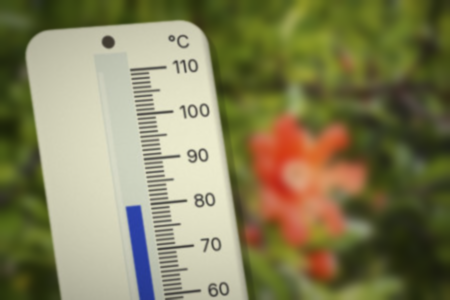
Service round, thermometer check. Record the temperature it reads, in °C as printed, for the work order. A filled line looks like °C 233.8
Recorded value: °C 80
